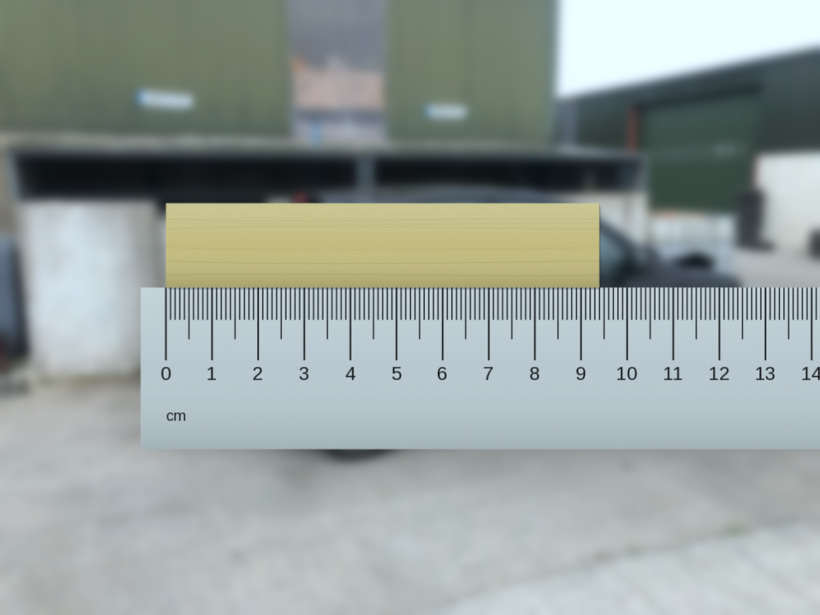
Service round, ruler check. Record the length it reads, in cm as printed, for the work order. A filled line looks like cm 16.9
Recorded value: cm 9.4
